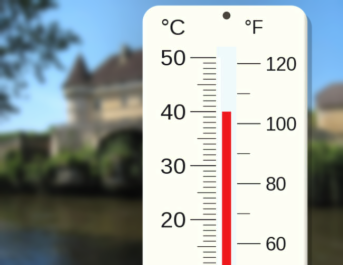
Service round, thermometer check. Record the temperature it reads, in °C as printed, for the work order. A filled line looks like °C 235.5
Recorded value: °C 40
